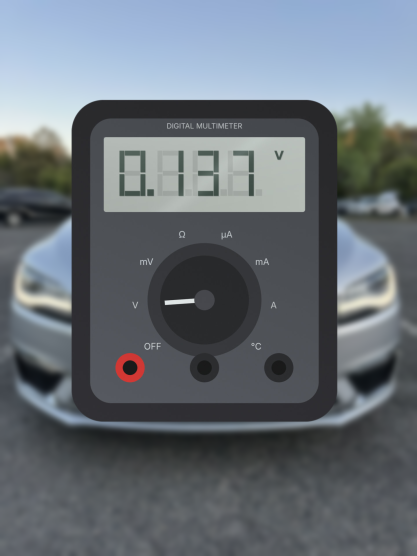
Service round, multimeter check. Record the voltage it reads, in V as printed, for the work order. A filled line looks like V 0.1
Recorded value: V 0.137
